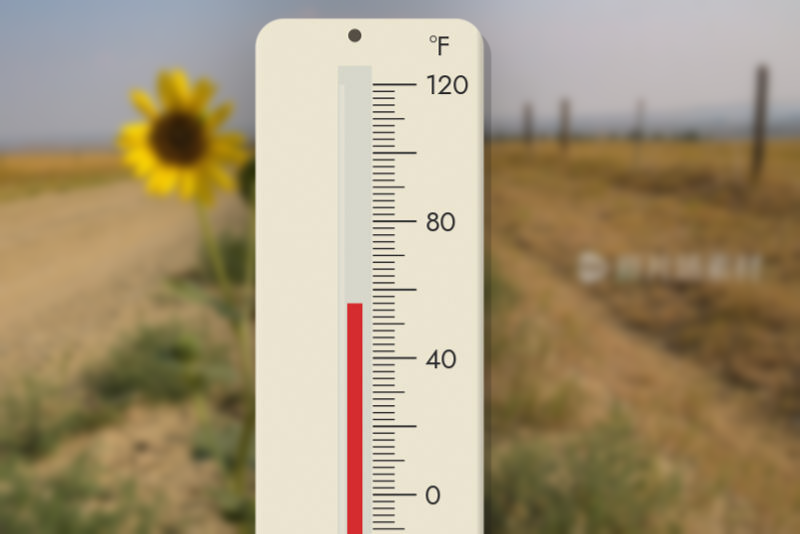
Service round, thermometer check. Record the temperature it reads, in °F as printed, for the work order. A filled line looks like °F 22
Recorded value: °F 56
